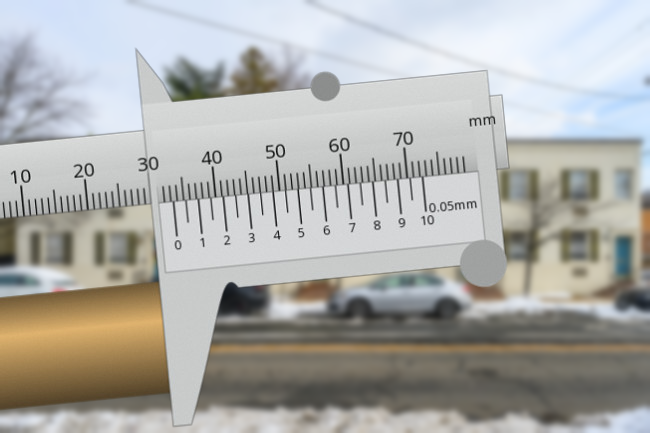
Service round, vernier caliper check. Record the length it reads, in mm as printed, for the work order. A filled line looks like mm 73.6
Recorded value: mm 33.4
